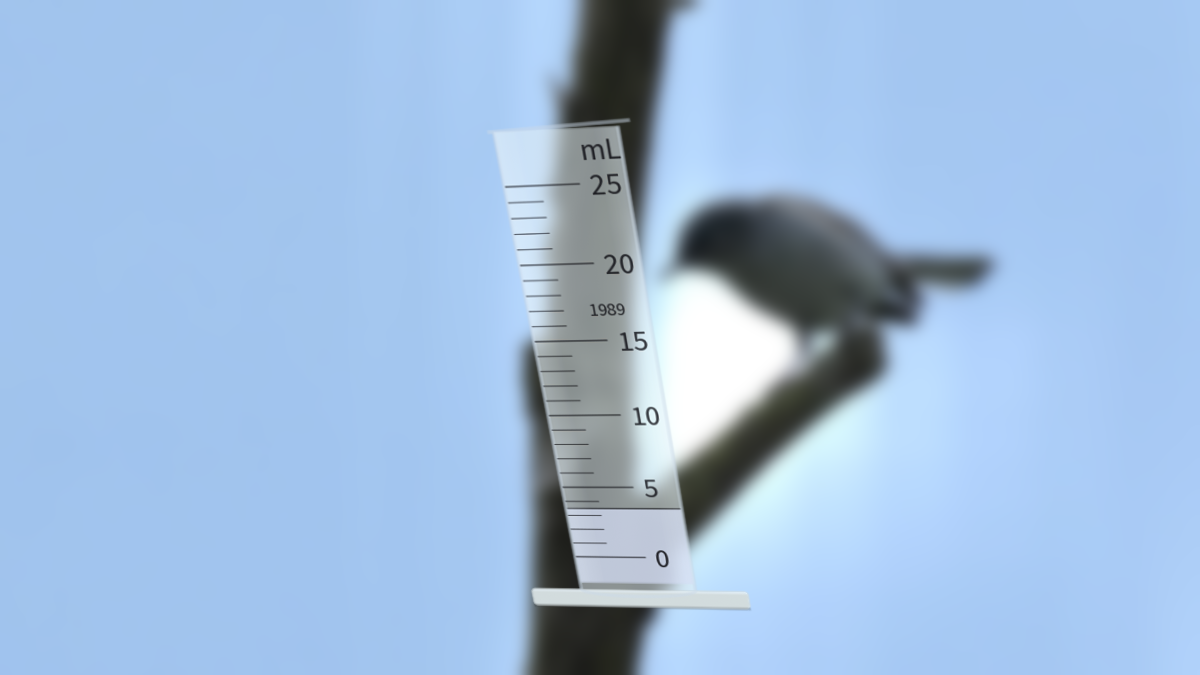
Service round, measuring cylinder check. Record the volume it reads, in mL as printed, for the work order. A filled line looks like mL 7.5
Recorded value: mL 3.5
